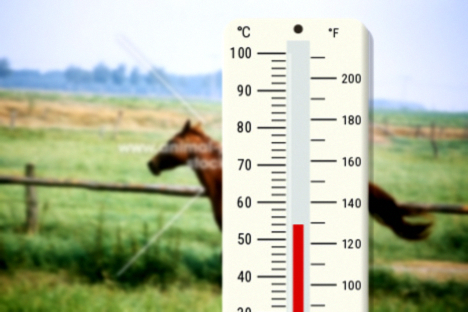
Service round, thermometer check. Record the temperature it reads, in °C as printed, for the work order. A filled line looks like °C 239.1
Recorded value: °C 54
